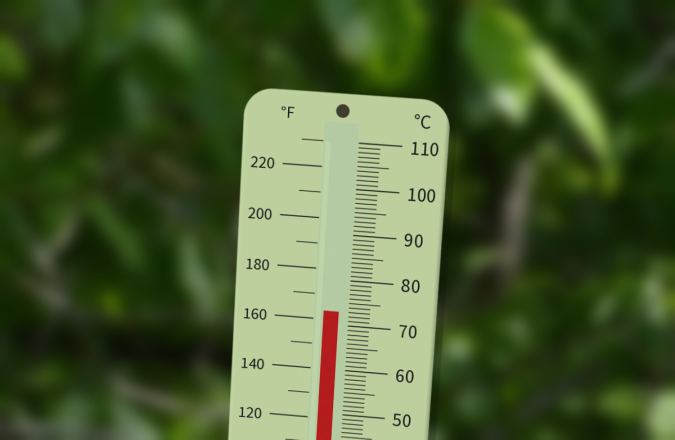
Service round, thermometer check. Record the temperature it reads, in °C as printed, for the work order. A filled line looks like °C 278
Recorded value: °C 73
